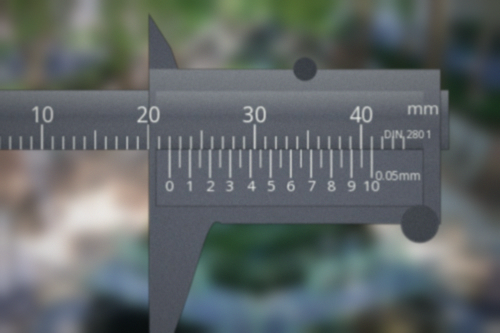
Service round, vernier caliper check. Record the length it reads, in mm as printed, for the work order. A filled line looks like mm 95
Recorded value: mm 22.0
